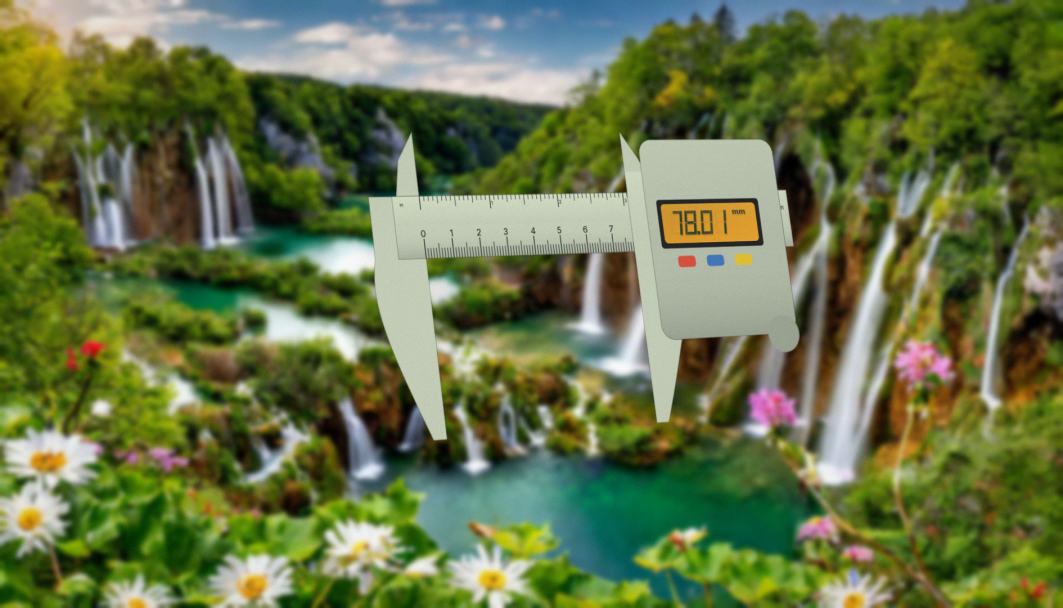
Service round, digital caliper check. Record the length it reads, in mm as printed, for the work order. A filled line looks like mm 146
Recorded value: mm 78.01
